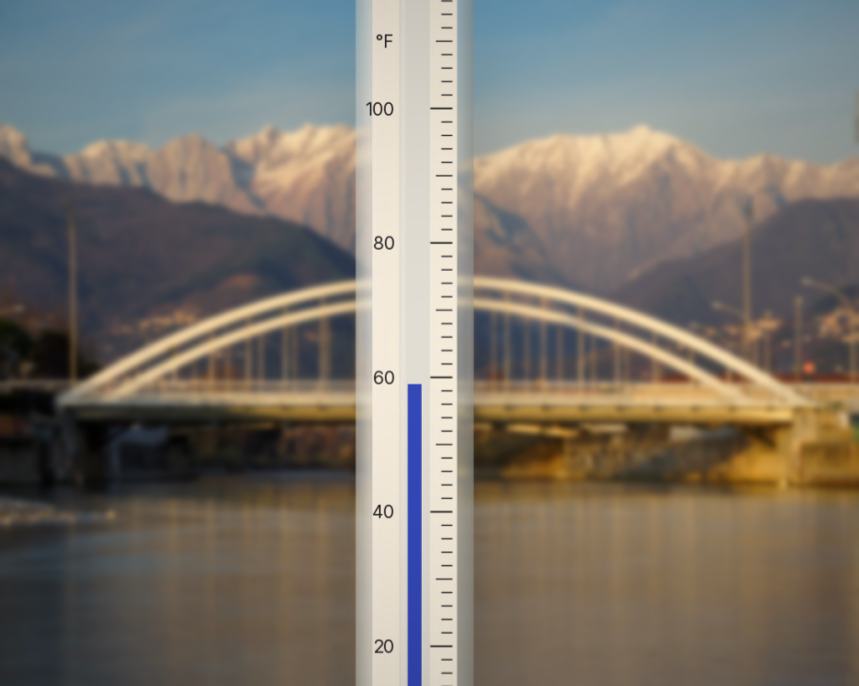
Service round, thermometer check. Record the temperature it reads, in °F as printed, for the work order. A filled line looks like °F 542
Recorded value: °F 59
